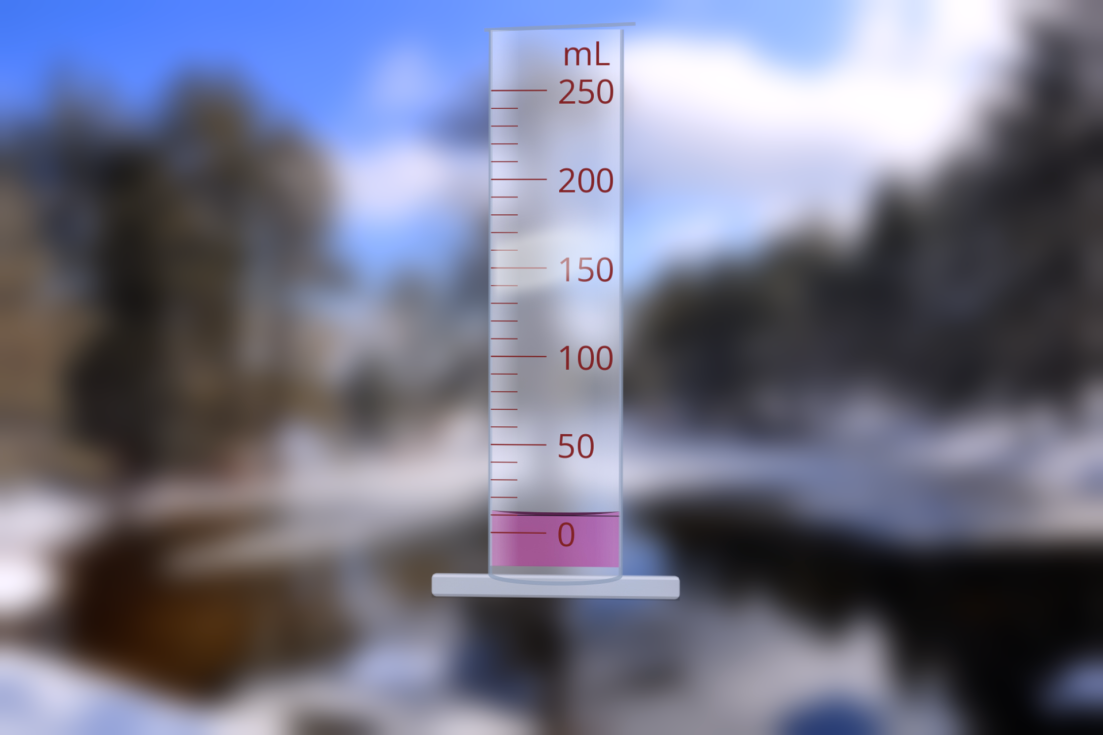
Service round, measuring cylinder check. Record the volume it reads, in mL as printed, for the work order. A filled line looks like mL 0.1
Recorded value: mL 10
